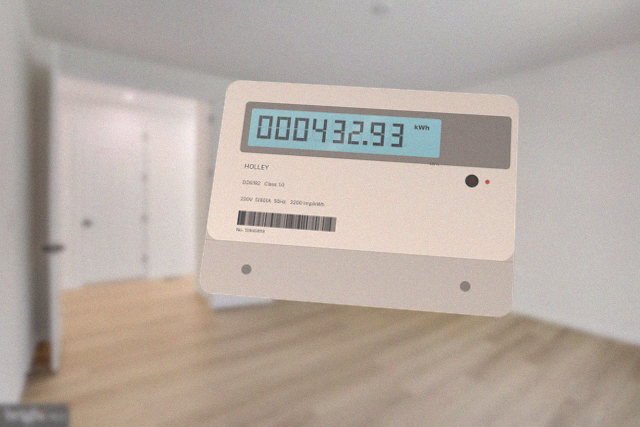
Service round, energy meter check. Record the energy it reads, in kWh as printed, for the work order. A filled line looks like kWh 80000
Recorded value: kWh 432.93
